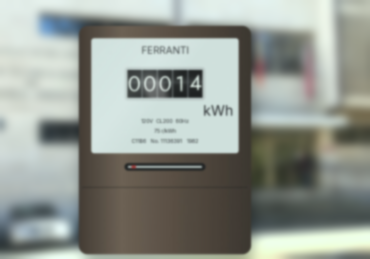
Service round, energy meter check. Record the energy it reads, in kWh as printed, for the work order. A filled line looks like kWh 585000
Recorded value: kWh 14
